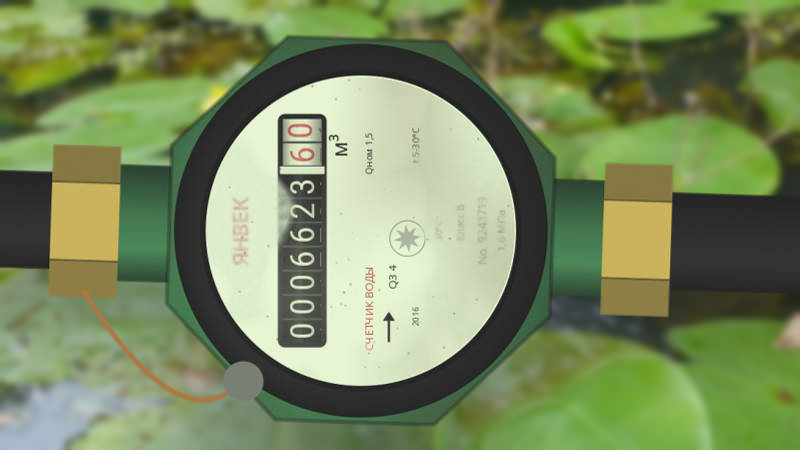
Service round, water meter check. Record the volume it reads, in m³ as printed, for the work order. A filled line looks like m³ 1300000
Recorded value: m³ 6623.60
